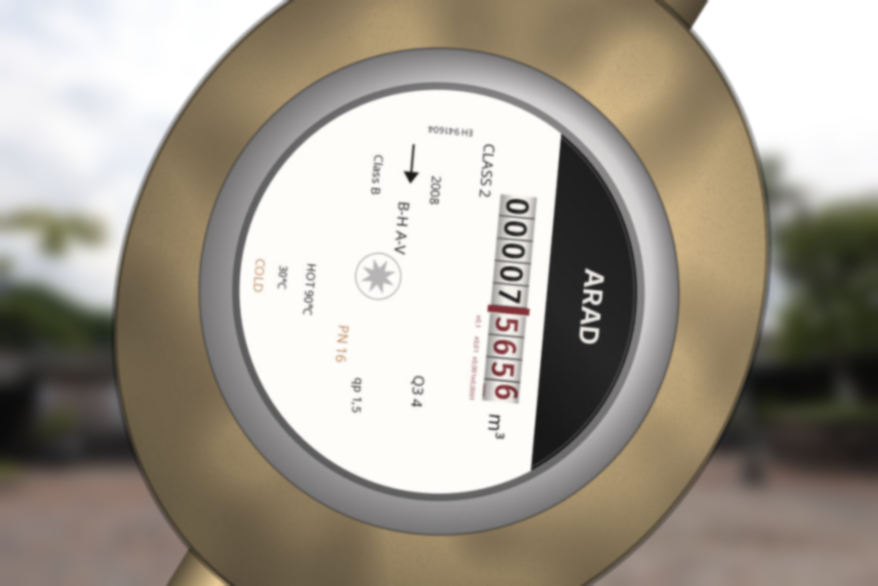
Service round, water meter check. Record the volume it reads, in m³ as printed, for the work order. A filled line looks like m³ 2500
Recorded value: m³ 7.5656
